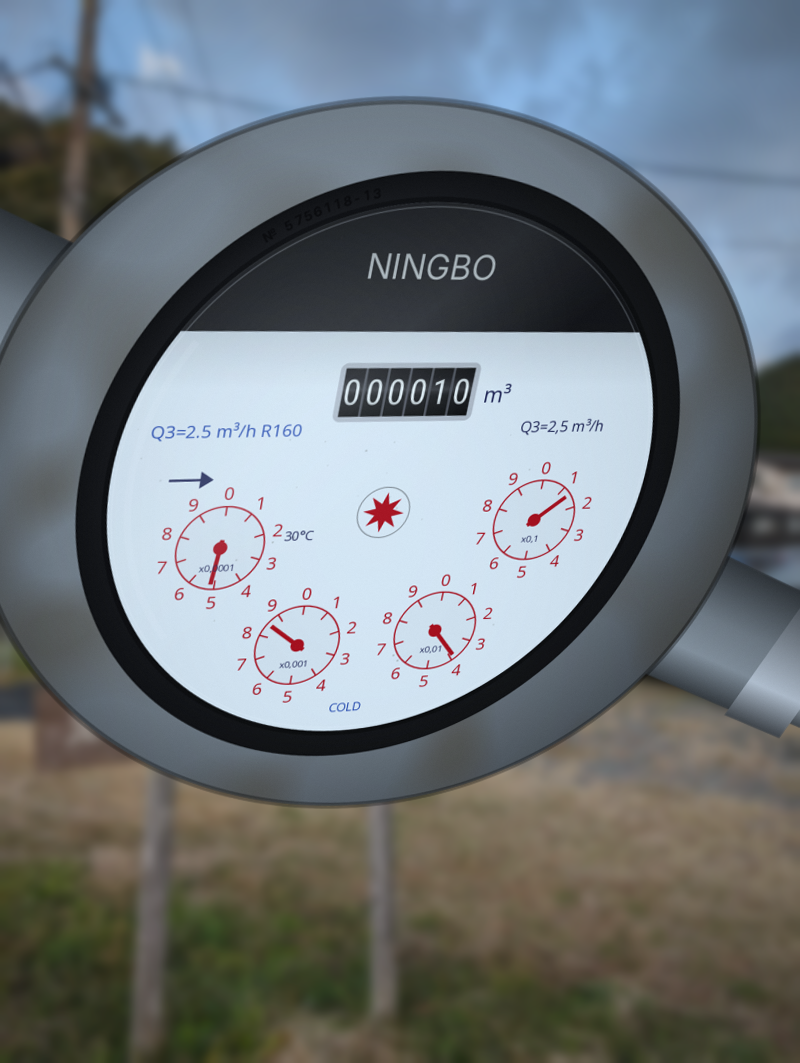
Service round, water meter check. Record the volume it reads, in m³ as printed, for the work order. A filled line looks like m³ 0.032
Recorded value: m³ 10.1385
